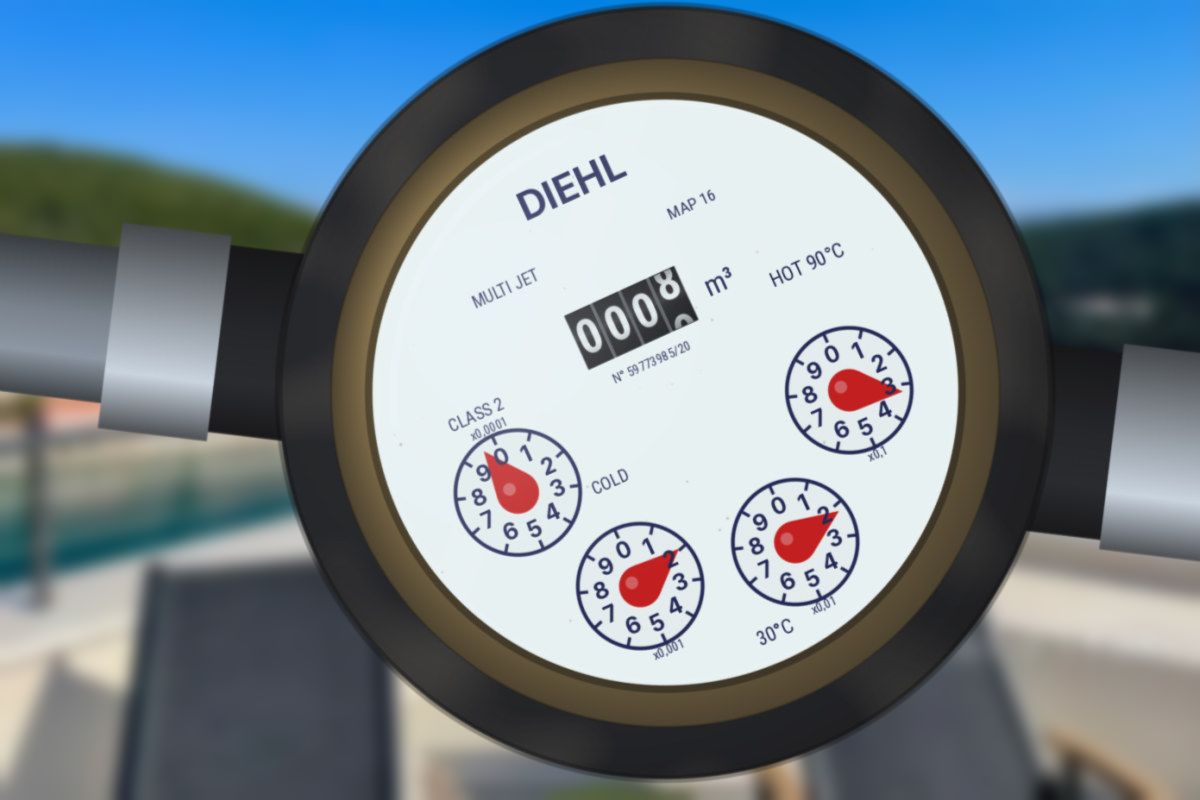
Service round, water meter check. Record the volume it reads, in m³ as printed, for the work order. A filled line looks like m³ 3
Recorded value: m³ 8.3219
